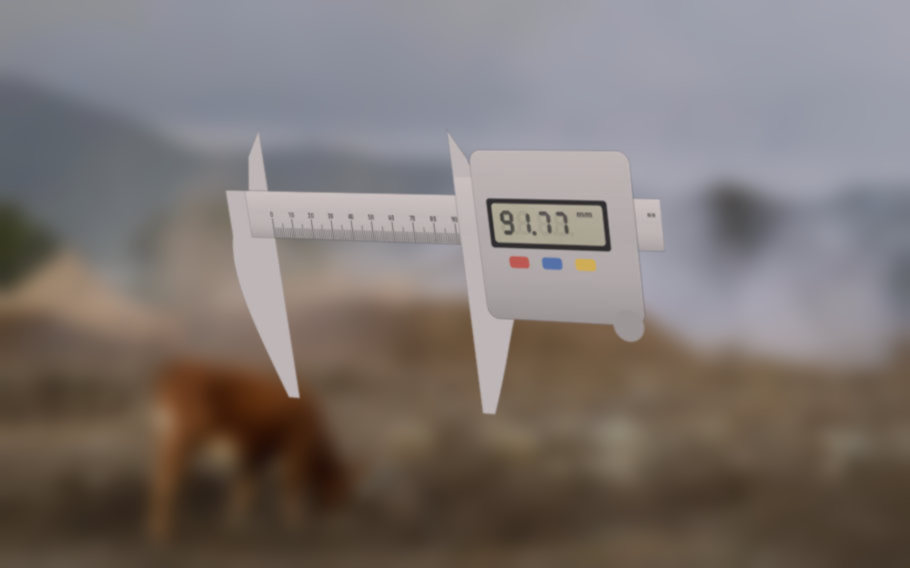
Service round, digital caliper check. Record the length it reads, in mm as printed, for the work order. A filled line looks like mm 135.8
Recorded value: mm 91.77
